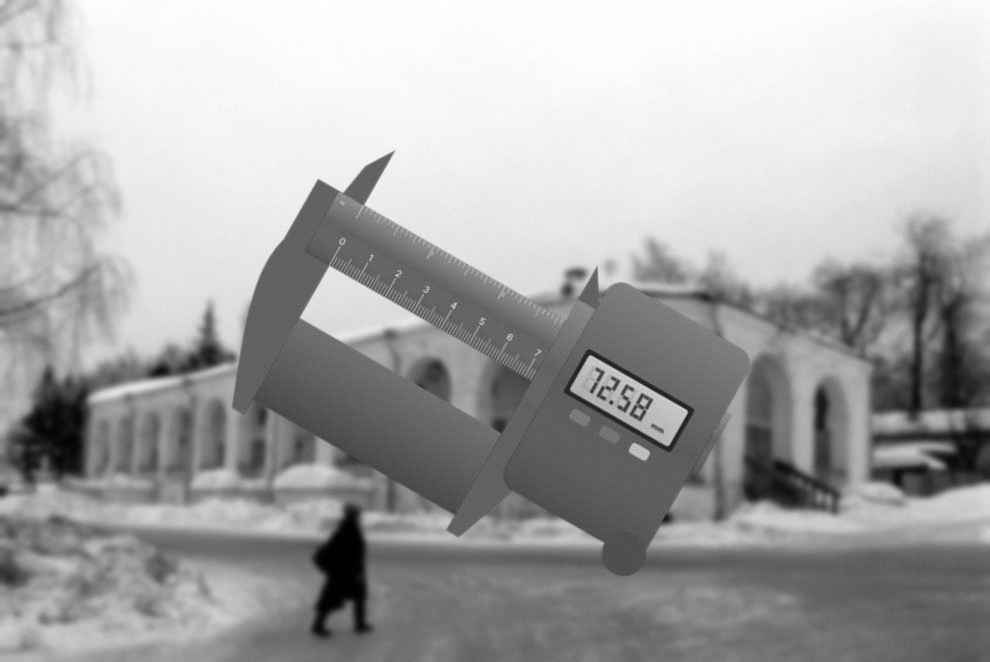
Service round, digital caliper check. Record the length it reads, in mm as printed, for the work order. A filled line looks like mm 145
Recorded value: mm 72.58
